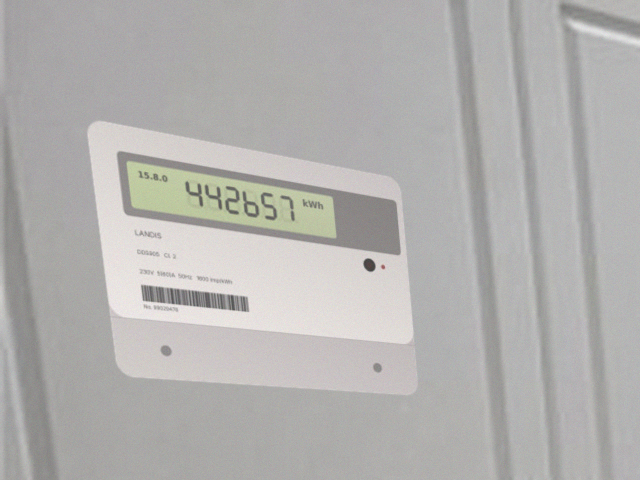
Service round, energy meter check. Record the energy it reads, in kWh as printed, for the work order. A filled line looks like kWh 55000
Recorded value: kWh 442657
